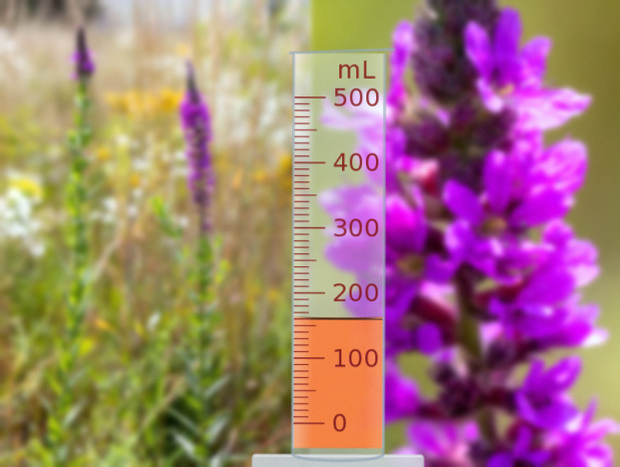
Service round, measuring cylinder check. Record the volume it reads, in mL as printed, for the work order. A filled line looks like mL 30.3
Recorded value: mL 160
